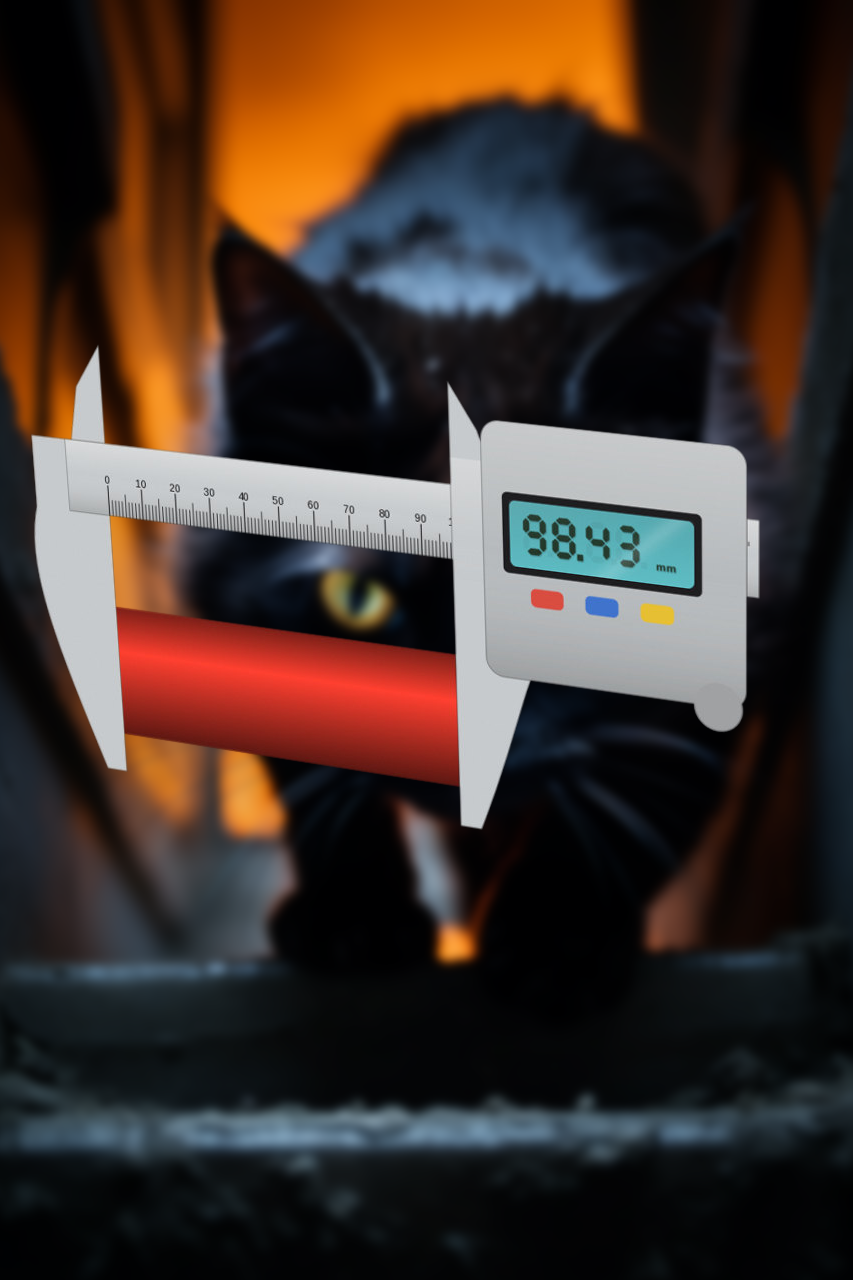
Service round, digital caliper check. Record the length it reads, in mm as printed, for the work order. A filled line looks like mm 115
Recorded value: mm 98.43
